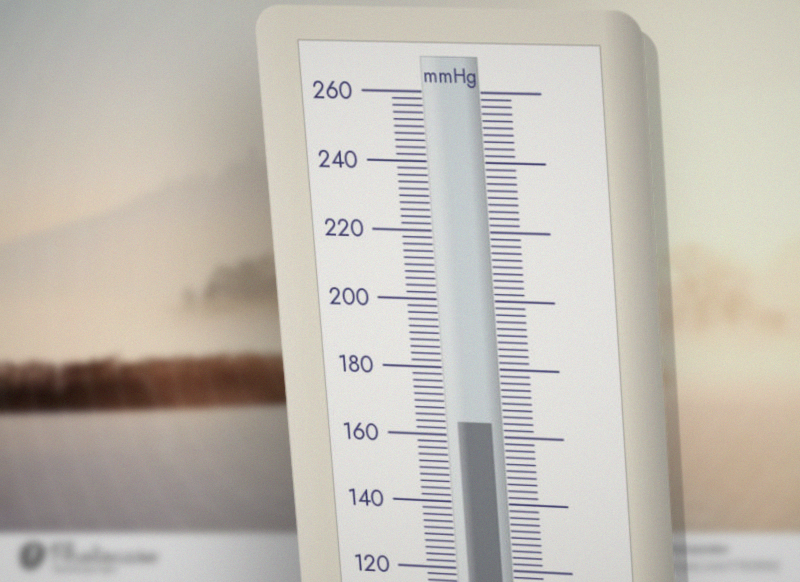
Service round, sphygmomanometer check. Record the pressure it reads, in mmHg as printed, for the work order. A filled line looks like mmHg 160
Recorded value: mmHg 164
